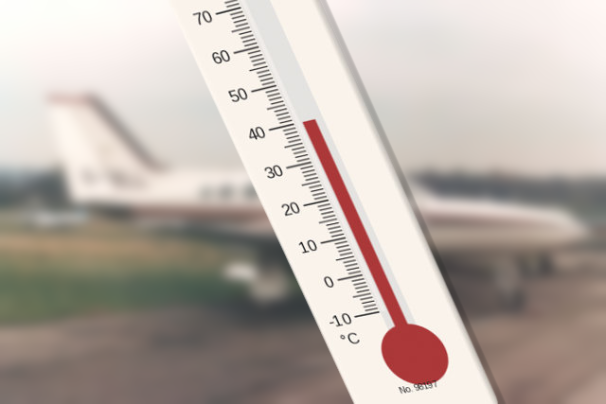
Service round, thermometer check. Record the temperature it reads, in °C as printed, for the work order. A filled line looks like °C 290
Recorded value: °C 40
